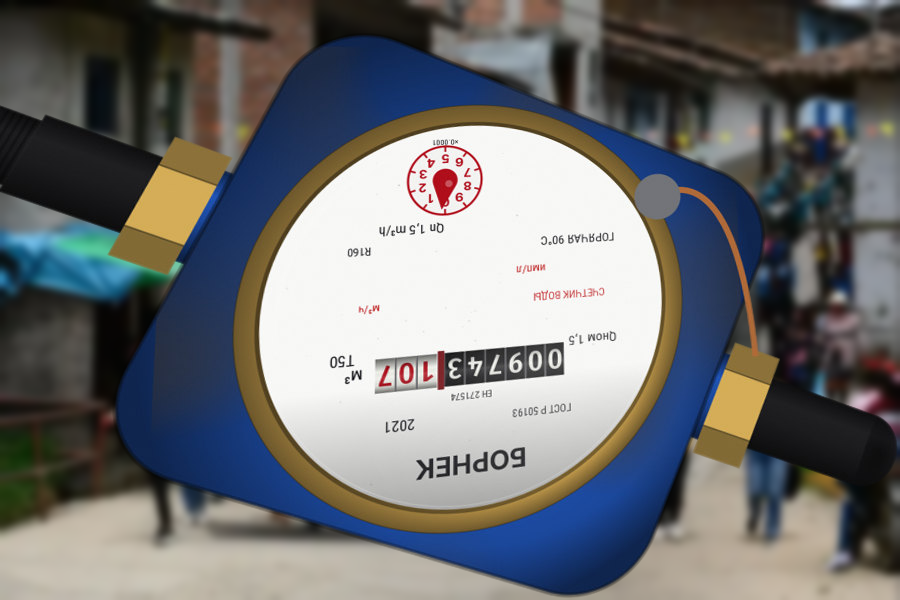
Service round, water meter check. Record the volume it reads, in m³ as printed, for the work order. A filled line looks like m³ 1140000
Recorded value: m³ 9743.1070
